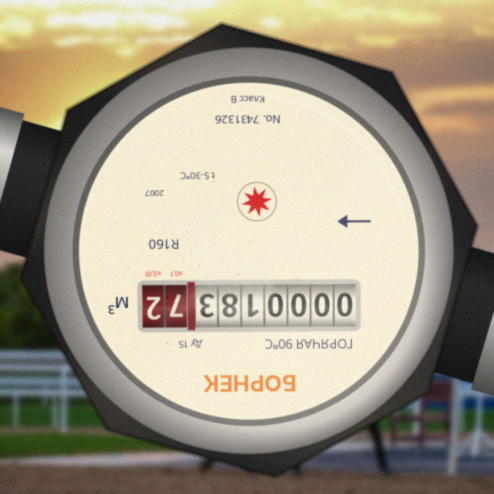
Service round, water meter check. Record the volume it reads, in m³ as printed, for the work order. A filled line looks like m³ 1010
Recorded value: m³ 183.72
